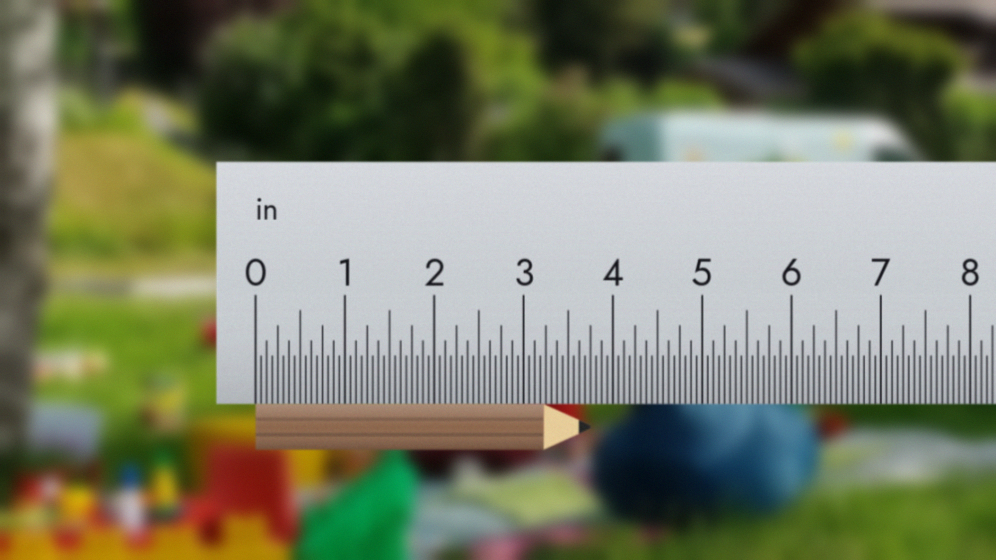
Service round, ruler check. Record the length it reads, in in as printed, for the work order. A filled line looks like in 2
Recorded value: in 3.75
